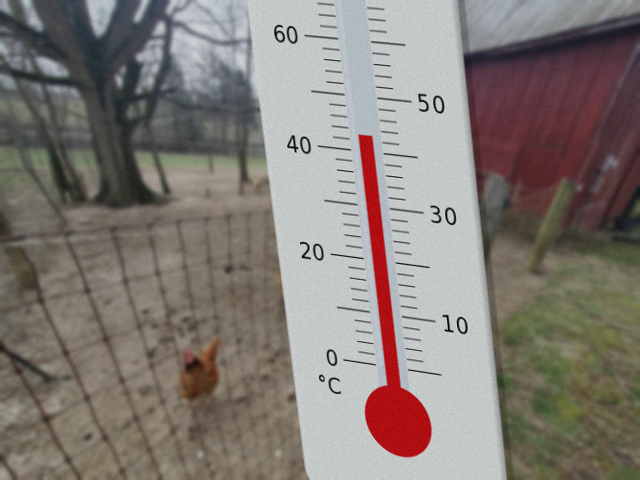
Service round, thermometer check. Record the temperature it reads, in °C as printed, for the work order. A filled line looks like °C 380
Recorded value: °C 43
